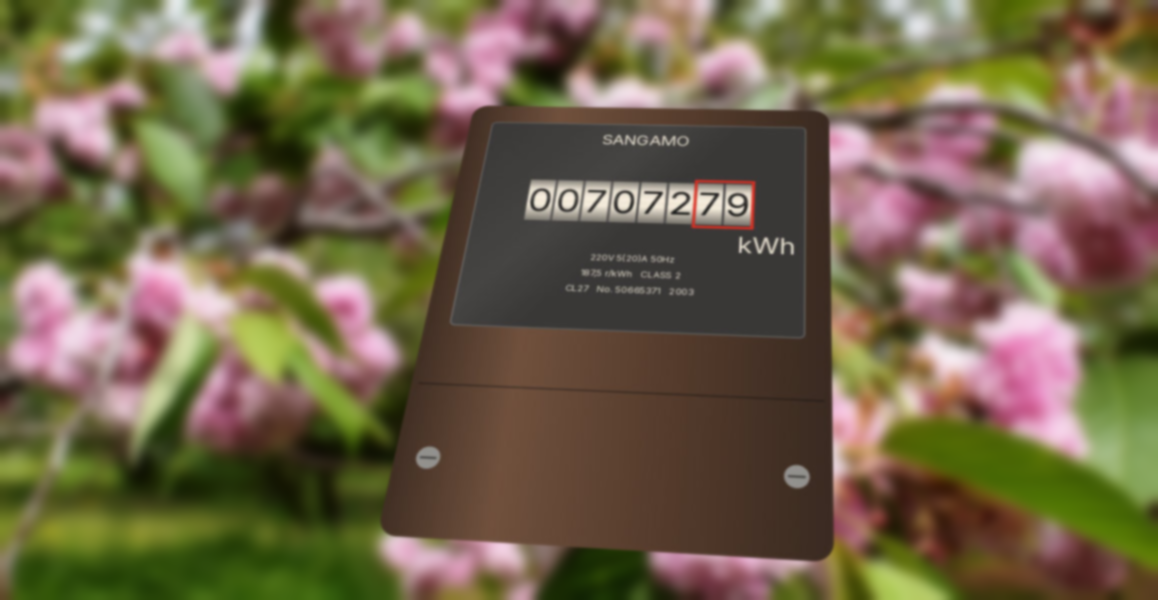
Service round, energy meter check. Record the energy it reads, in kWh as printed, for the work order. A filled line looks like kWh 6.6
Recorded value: kWh 7072.79
